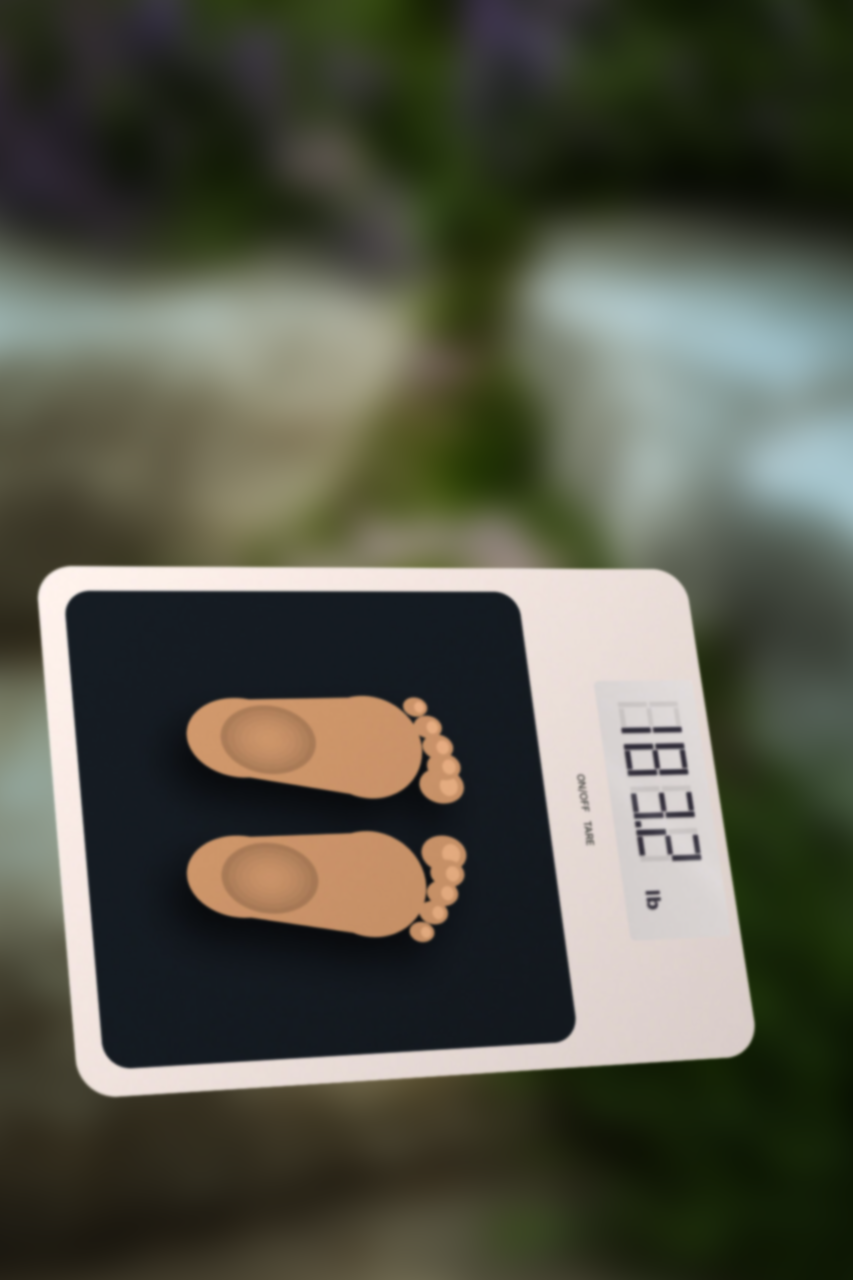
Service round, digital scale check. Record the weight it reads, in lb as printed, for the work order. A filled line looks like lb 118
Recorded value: lb 183.2
